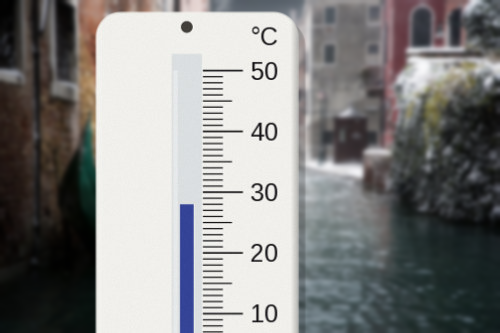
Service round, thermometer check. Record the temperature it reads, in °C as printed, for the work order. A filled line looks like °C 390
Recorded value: °C 28
